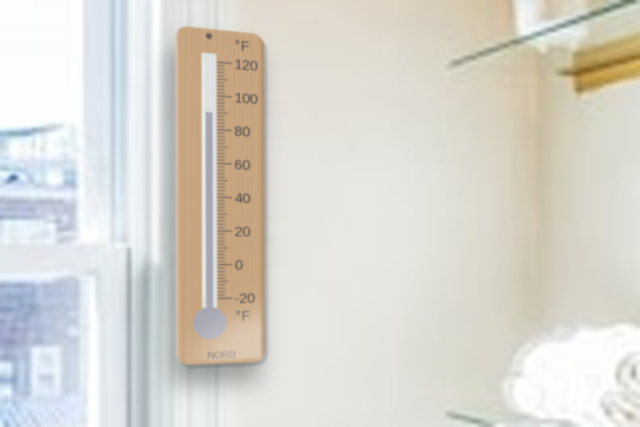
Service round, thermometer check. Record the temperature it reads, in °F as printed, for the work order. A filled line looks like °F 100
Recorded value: °F 90
